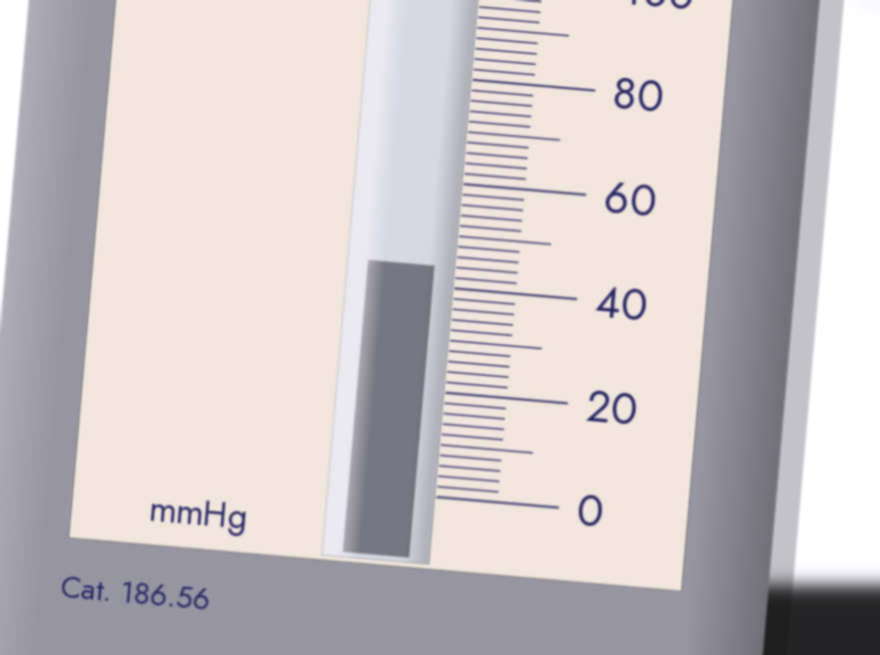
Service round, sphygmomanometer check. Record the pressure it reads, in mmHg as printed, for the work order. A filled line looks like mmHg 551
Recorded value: mmHg 44
